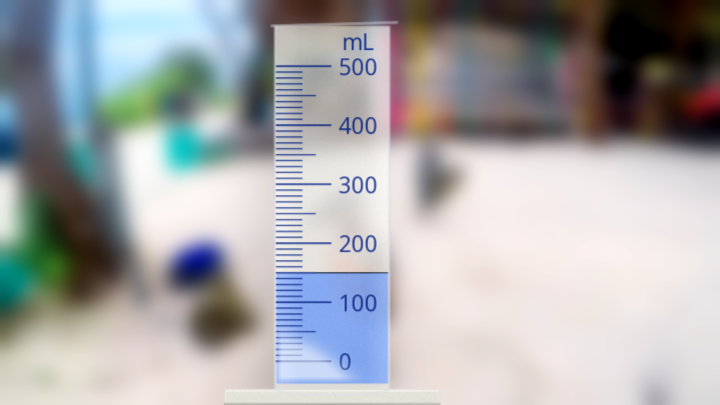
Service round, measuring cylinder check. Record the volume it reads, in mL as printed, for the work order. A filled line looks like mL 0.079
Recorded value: mL 150
